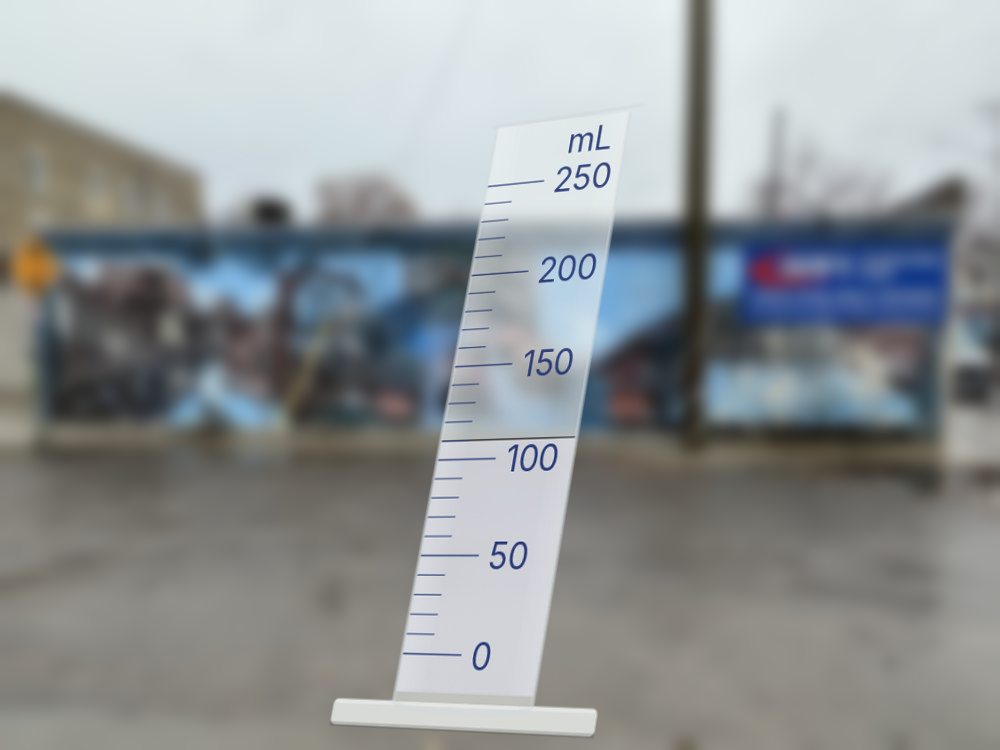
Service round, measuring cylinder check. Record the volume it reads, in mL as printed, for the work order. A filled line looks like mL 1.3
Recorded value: mL 110
